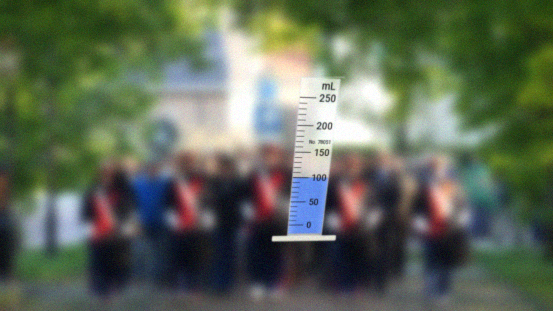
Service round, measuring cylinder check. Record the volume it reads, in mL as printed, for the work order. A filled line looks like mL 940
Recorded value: mL 100
